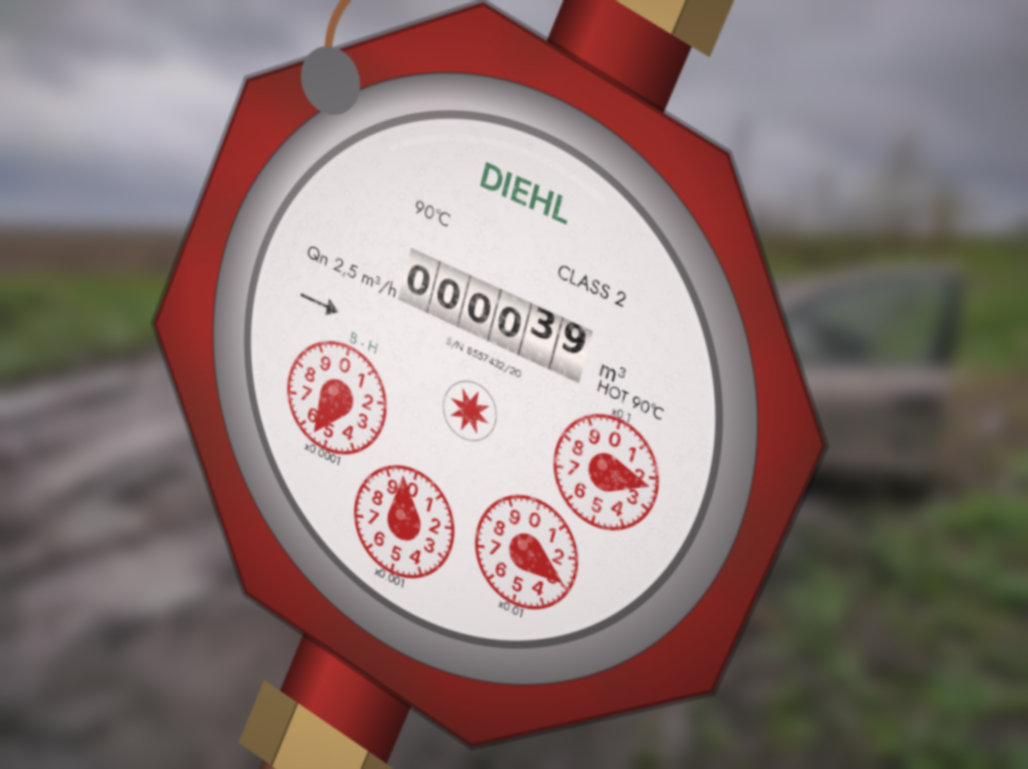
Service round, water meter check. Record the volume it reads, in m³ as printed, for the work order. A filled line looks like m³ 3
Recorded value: m³ 39.2295
